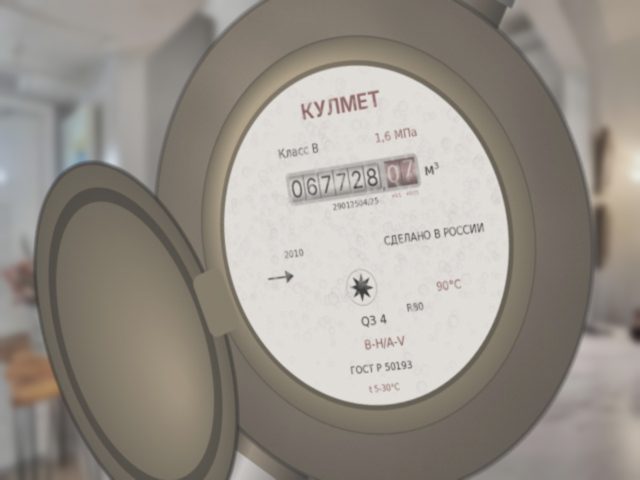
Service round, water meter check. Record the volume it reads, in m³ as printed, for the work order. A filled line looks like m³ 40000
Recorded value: m³ 67728.07
